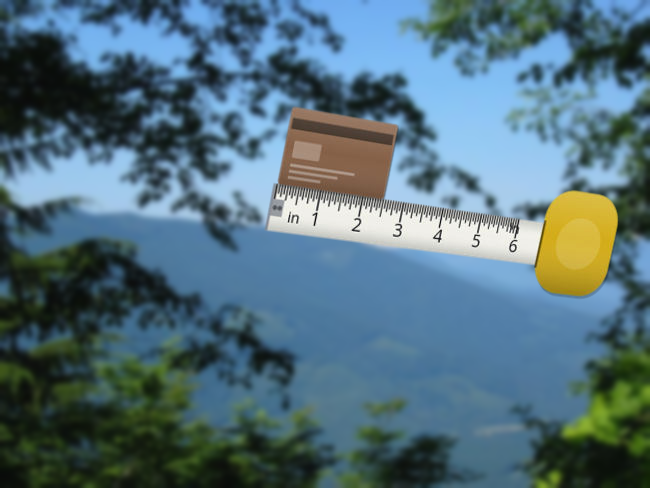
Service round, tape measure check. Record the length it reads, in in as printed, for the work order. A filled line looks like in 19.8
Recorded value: in 2.5
